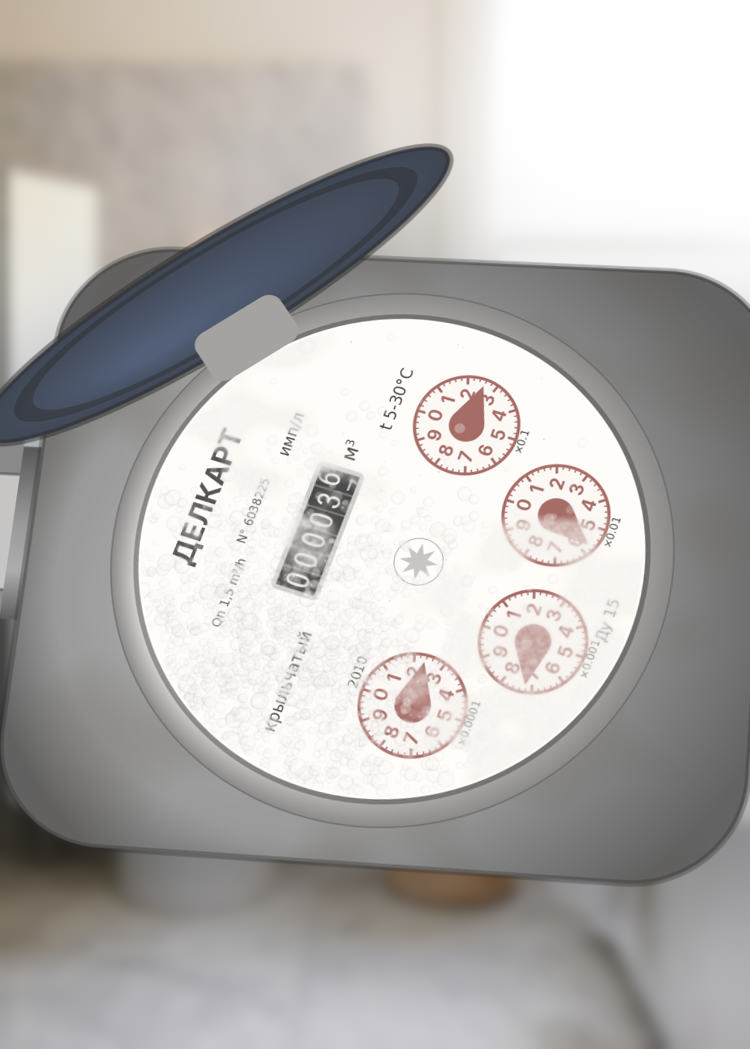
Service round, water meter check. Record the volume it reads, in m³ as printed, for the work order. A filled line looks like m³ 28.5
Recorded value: m³ 36.2572
